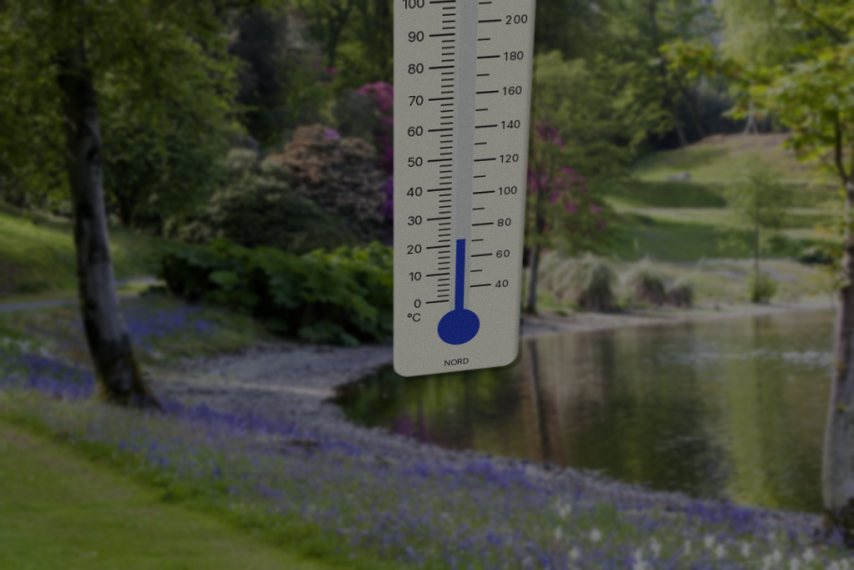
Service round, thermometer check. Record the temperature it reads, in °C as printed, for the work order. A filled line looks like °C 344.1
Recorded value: °C 22
